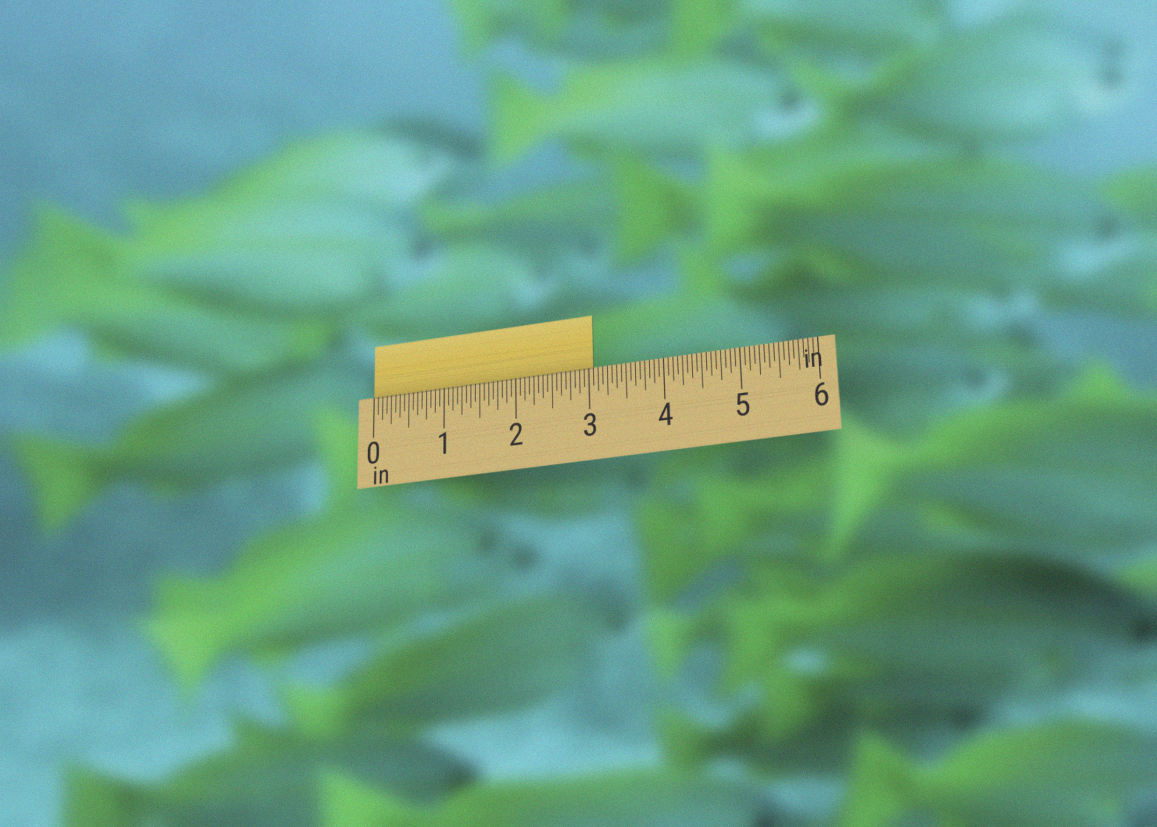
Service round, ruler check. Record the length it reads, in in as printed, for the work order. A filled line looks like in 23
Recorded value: in 3.0625
